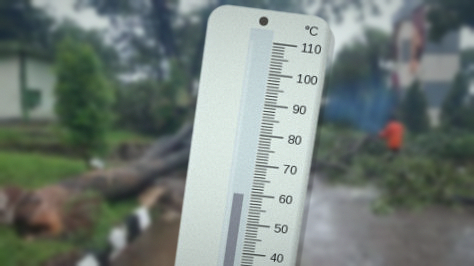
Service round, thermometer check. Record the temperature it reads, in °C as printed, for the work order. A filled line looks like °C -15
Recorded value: °C 60
